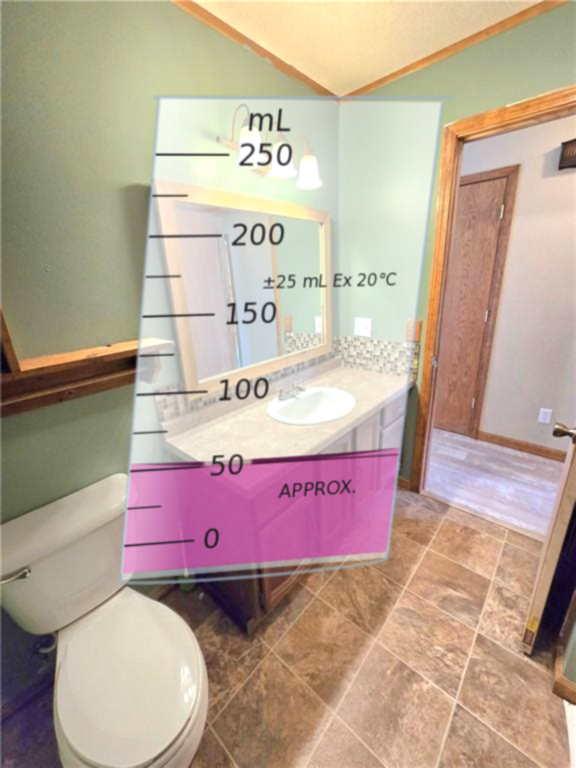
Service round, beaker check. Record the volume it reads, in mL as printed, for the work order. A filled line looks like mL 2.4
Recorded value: mL 50
